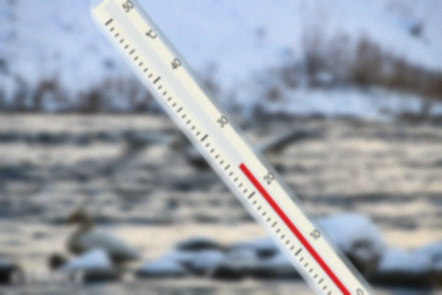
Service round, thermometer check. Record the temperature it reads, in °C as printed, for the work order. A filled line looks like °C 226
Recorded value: °C 24
